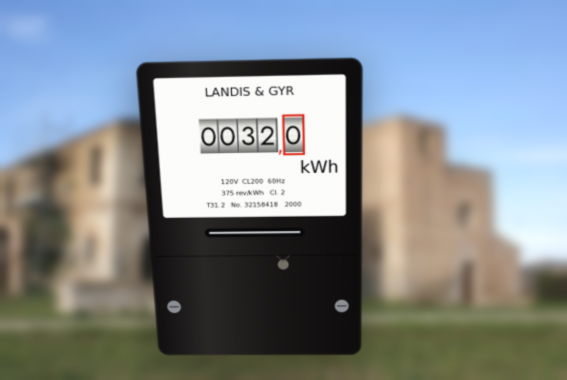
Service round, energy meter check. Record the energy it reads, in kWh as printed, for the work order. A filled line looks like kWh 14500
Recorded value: kWh 32.0
